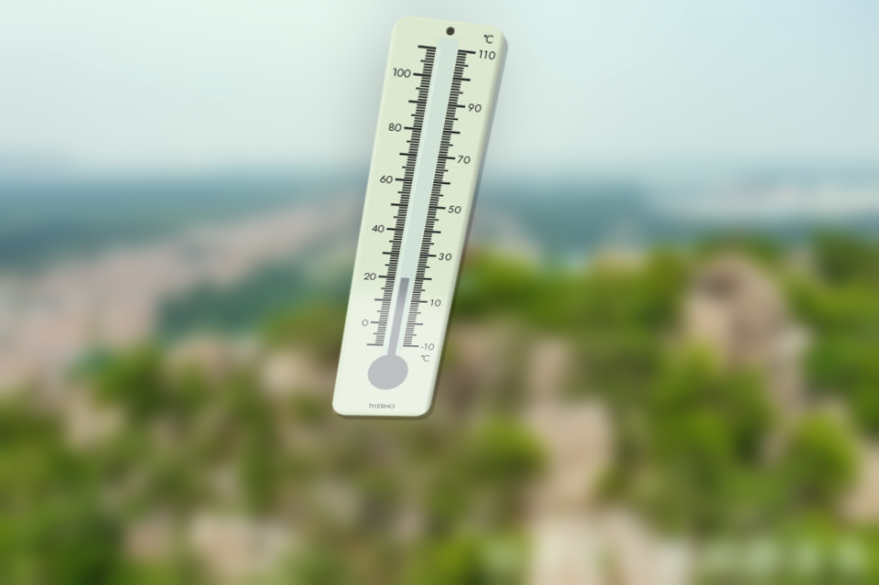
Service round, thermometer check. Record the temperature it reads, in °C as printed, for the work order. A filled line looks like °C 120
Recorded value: °C 20
